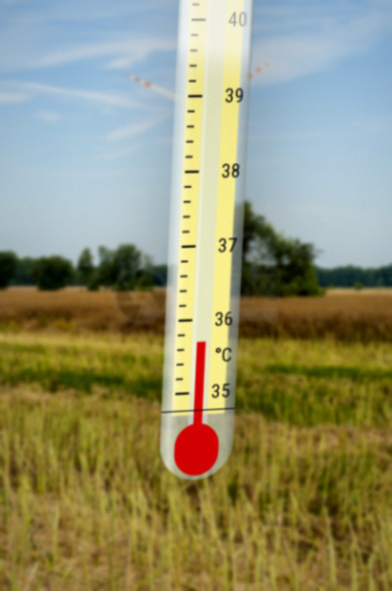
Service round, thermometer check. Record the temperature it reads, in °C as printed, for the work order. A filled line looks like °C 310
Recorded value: °C 35.7
